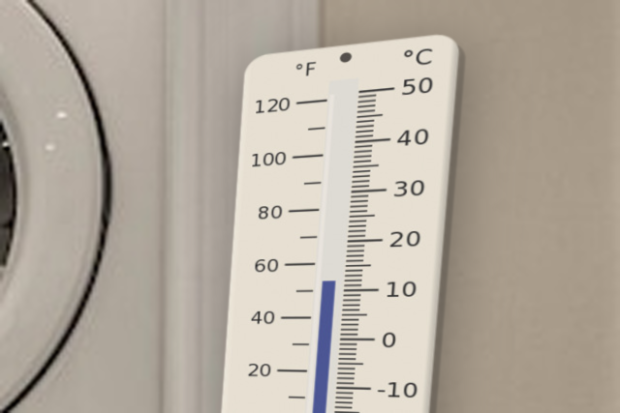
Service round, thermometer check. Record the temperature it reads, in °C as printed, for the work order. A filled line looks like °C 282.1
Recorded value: °C 12
